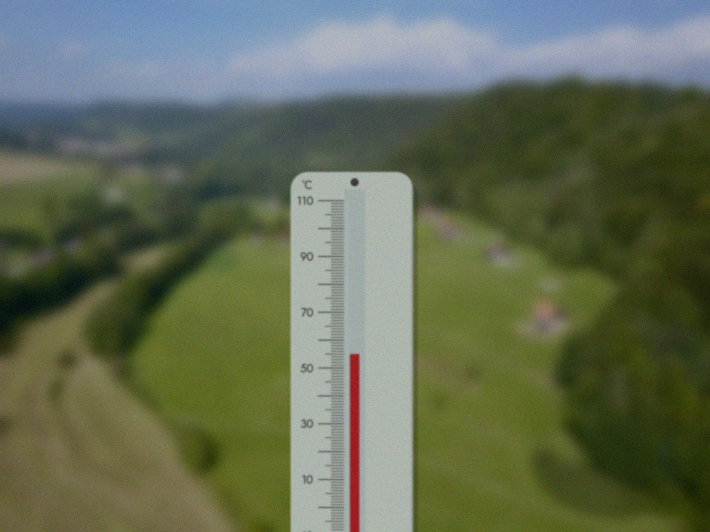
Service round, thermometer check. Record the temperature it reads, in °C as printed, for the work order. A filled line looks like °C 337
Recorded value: °C 55
